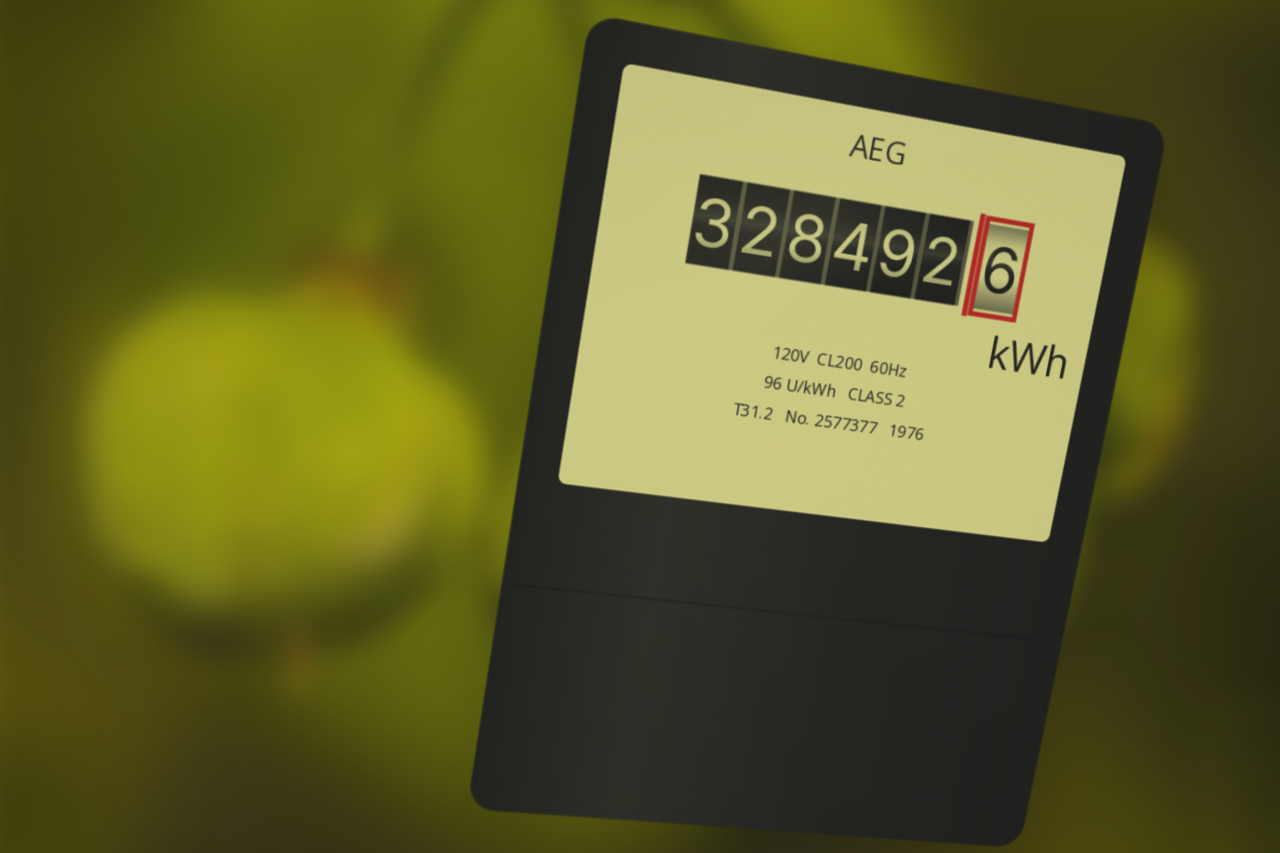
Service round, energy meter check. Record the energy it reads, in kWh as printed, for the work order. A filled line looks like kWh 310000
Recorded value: kWh 328492.6
